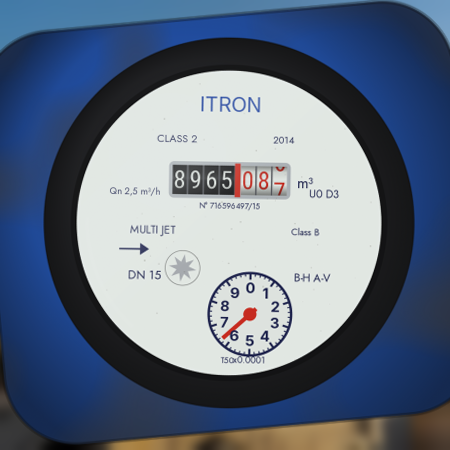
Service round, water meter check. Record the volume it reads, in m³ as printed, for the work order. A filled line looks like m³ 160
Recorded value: m³ 8965.0866
